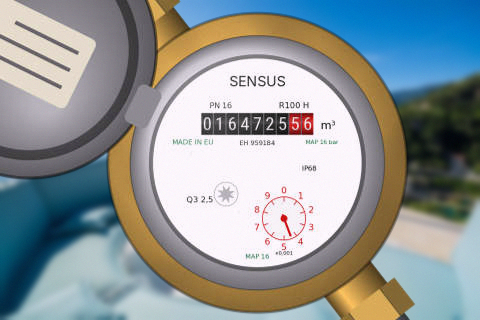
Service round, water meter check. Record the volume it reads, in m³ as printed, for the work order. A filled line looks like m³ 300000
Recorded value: m³ 164725.564
